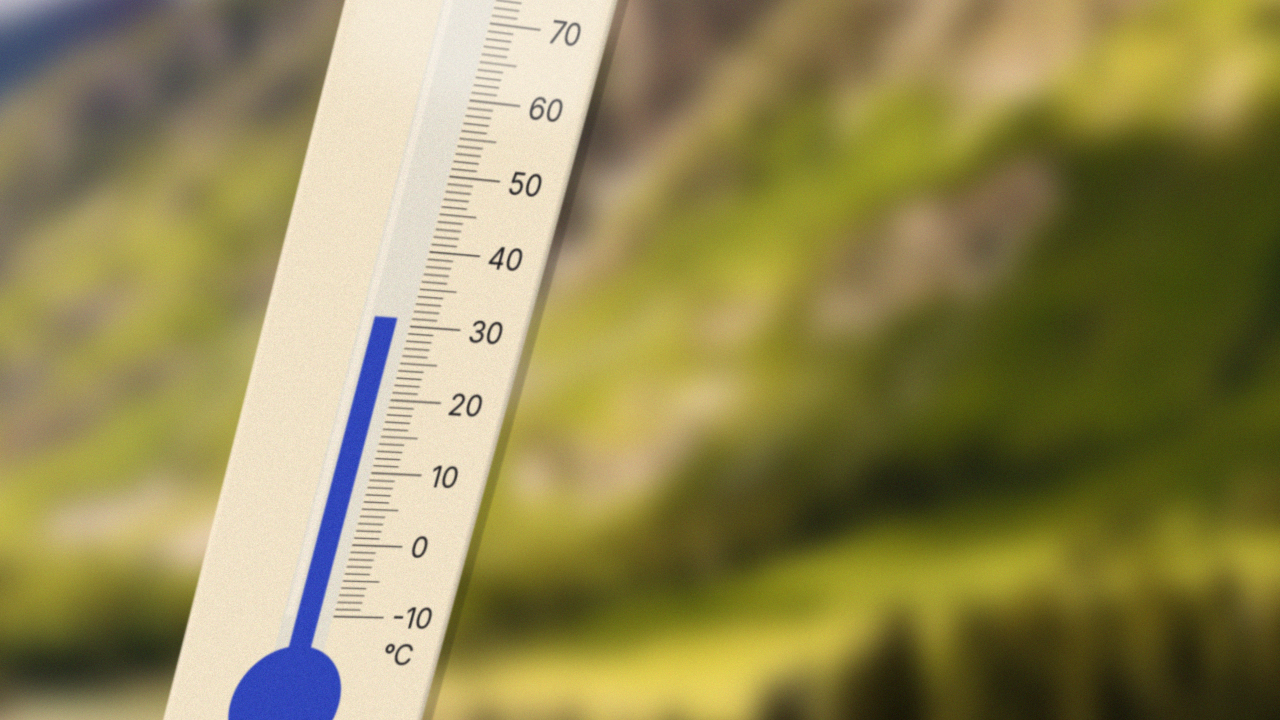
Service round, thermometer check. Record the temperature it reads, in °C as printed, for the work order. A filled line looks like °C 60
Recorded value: °C 31
